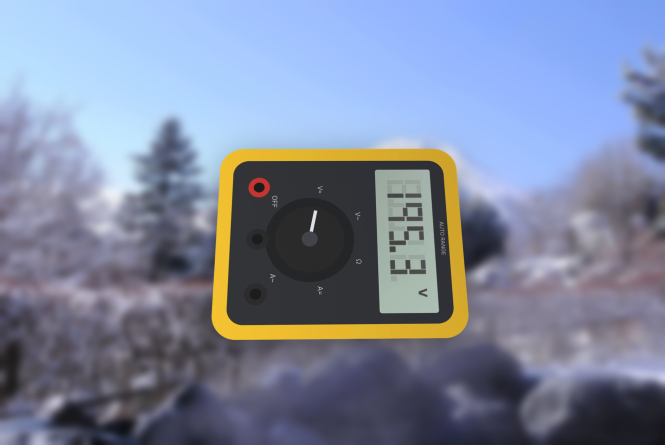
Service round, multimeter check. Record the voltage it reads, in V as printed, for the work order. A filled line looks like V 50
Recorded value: V 195.3
